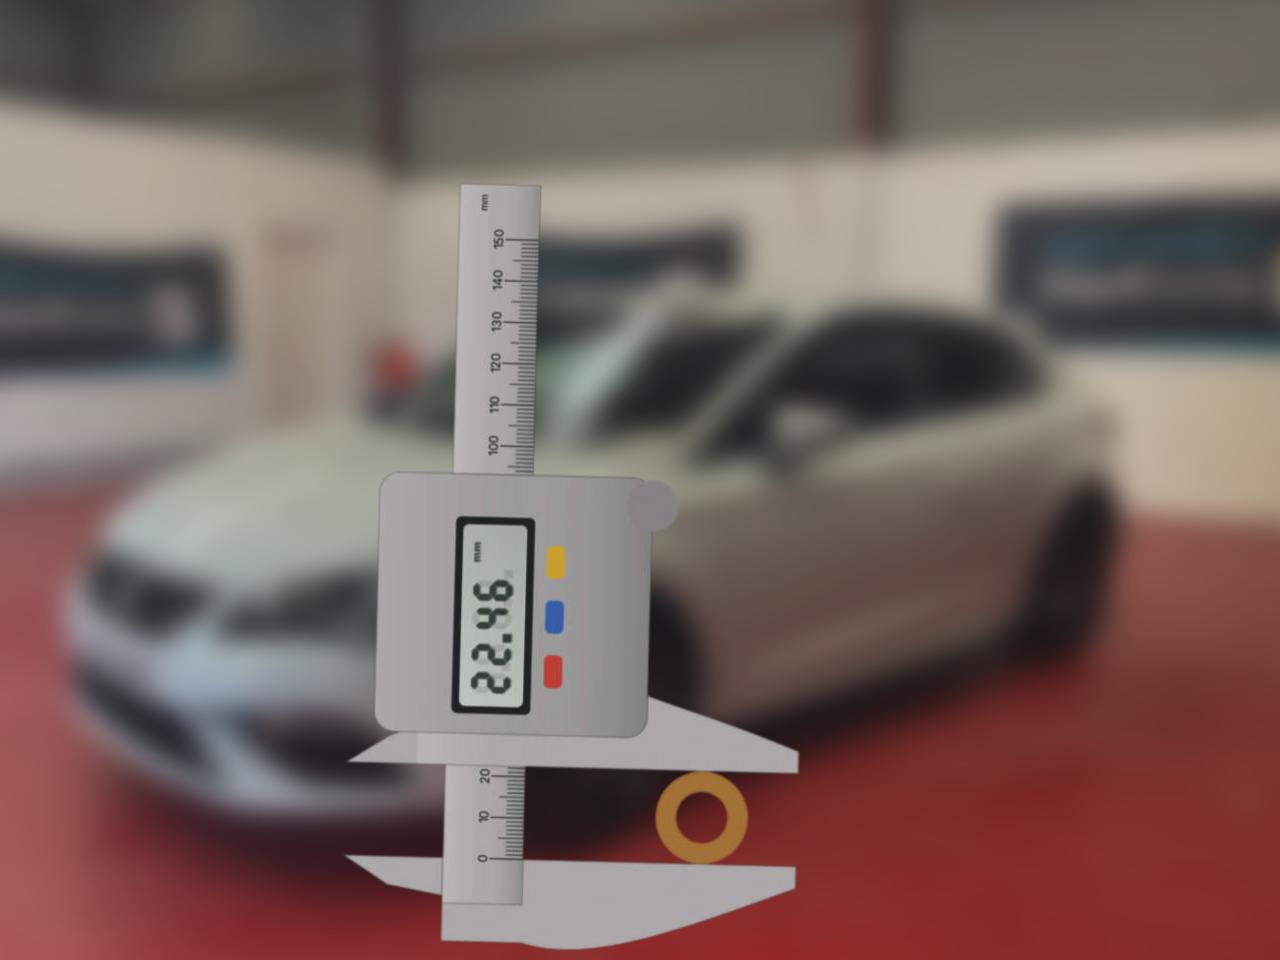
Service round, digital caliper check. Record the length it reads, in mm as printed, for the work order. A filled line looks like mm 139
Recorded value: mm 22.46
